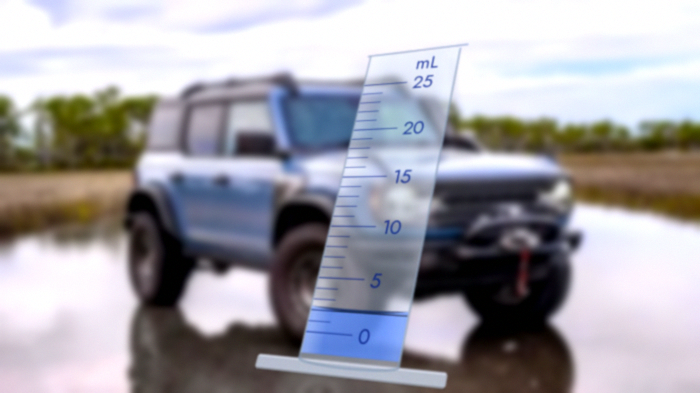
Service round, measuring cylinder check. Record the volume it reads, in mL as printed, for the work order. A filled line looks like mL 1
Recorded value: mL 2
